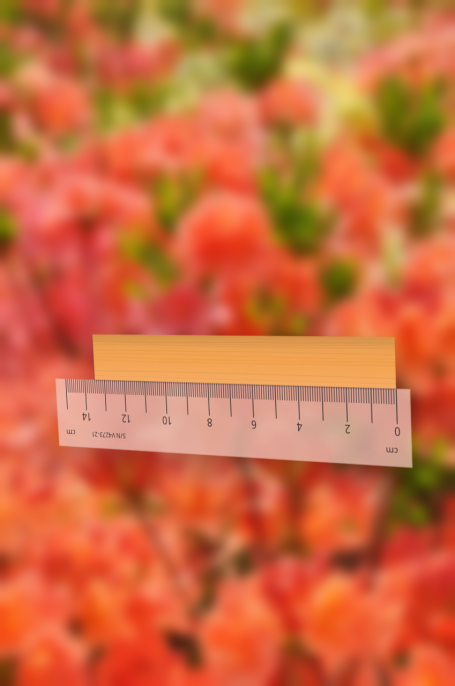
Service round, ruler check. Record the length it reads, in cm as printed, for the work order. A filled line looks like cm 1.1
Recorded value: cm 13.5
